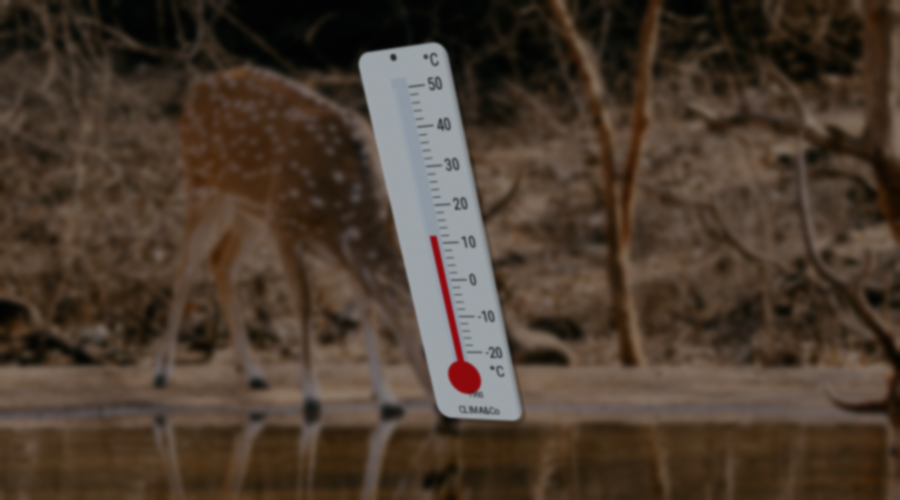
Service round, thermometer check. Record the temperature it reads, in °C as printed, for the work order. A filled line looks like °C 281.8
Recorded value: °C 12
